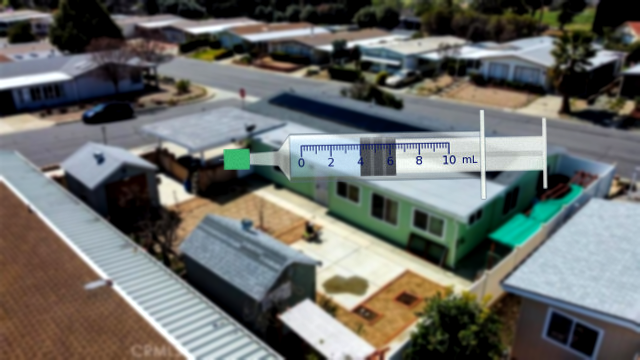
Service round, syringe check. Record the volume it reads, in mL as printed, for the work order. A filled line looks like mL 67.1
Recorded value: mL 4
